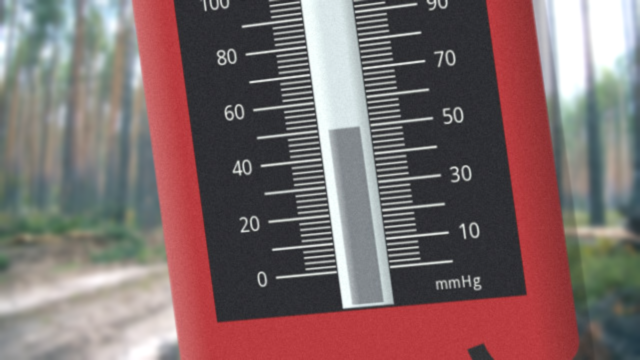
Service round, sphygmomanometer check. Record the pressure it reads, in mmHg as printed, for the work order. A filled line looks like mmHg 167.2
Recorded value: mmHg 50
